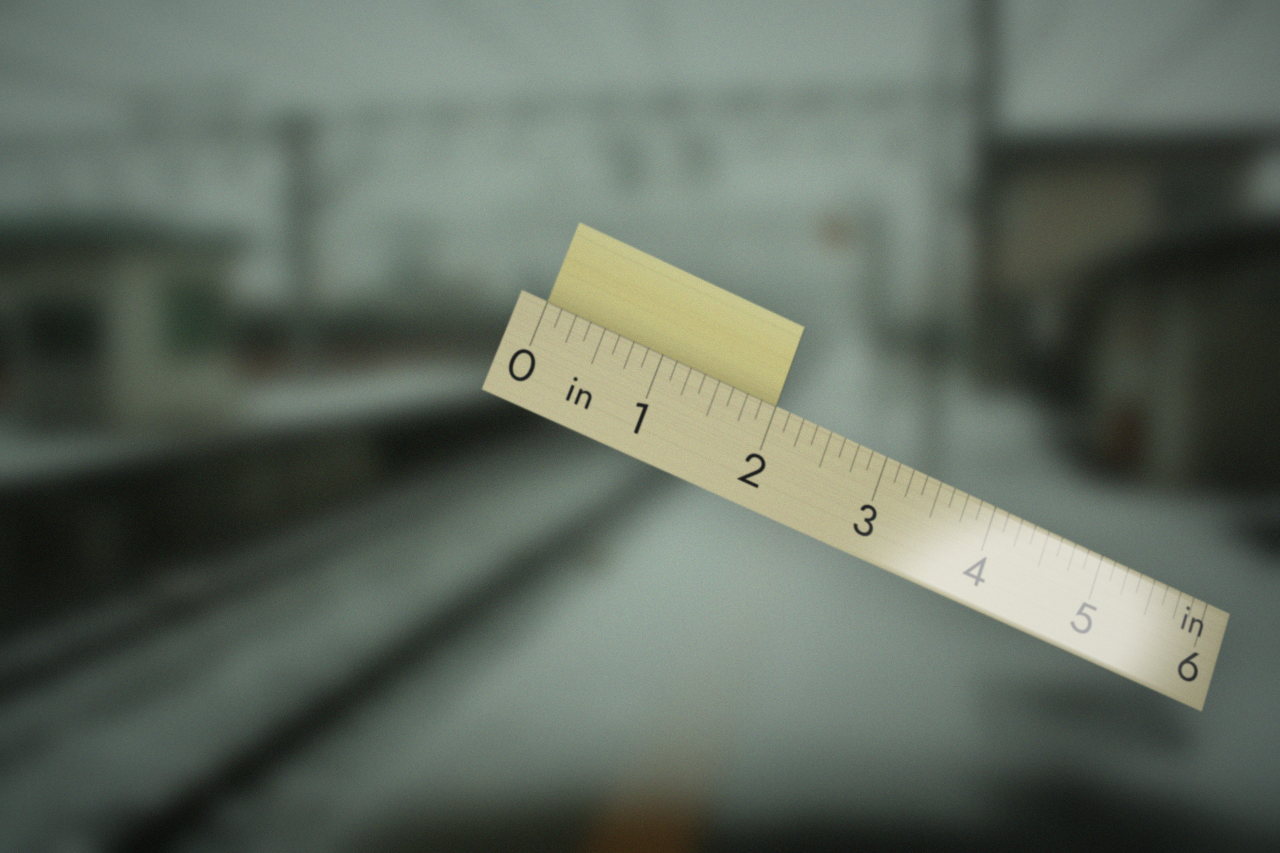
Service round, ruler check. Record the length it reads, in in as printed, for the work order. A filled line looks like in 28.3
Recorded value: in 2
